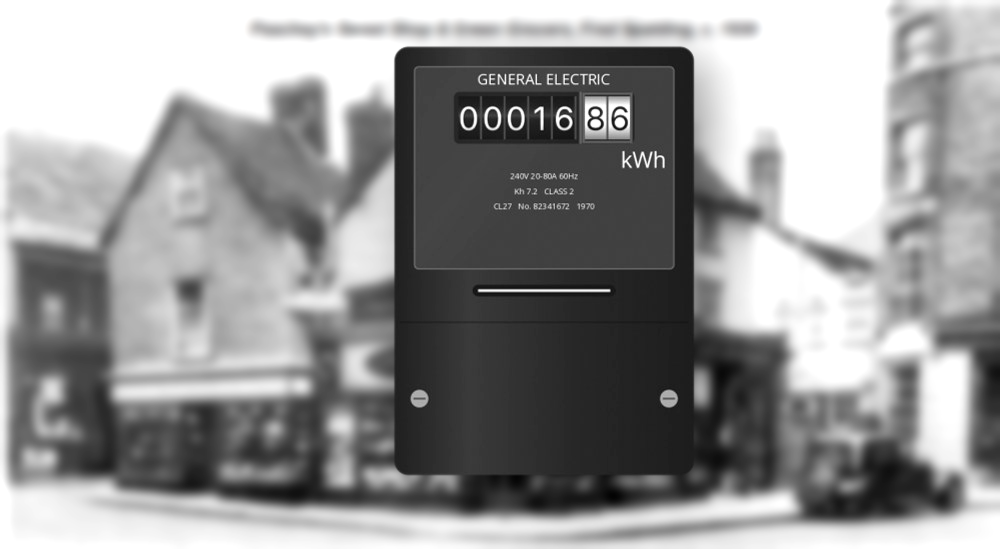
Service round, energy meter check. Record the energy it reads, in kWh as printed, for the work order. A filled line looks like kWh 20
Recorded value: kWh 16.86
